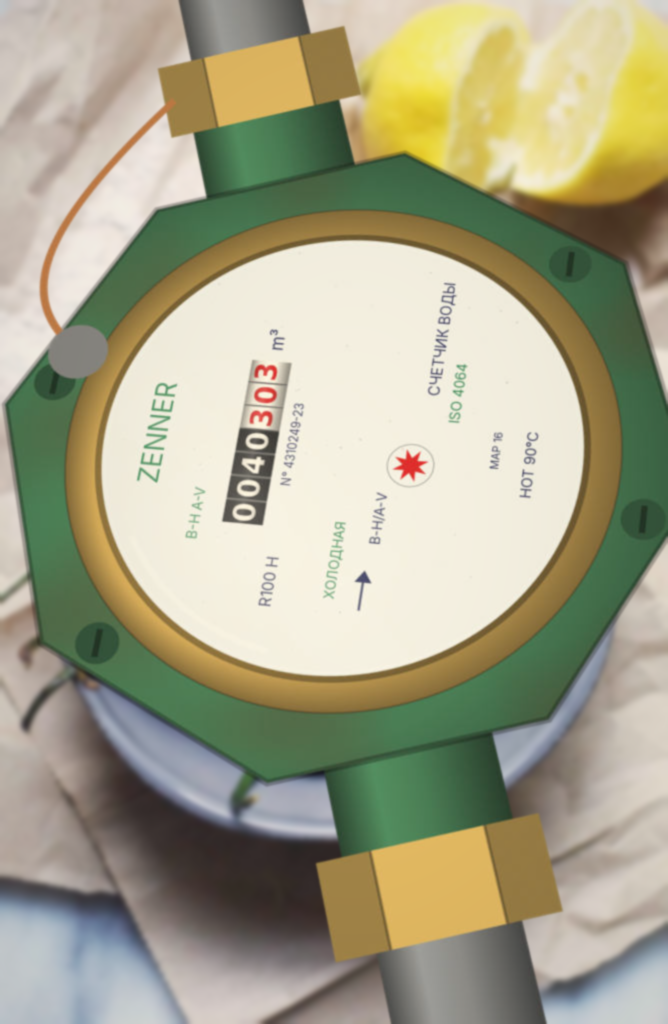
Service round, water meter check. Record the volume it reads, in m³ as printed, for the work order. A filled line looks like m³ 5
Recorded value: m³ 40.303
